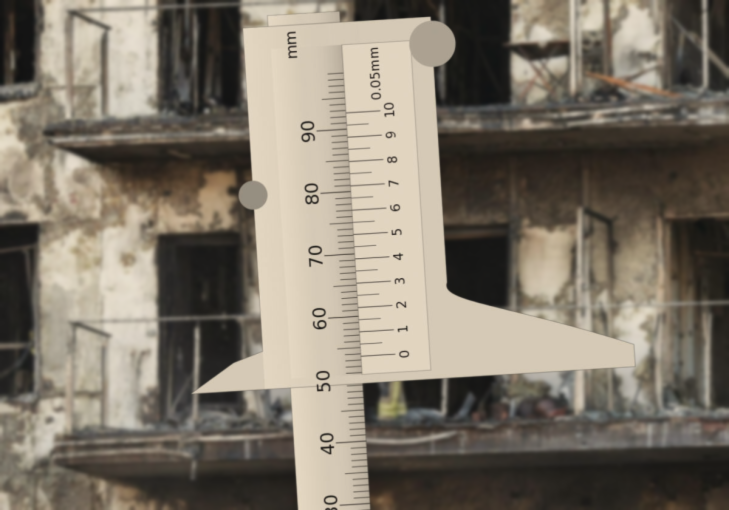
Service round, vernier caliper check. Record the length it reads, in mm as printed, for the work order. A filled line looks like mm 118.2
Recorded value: mm 53.6
